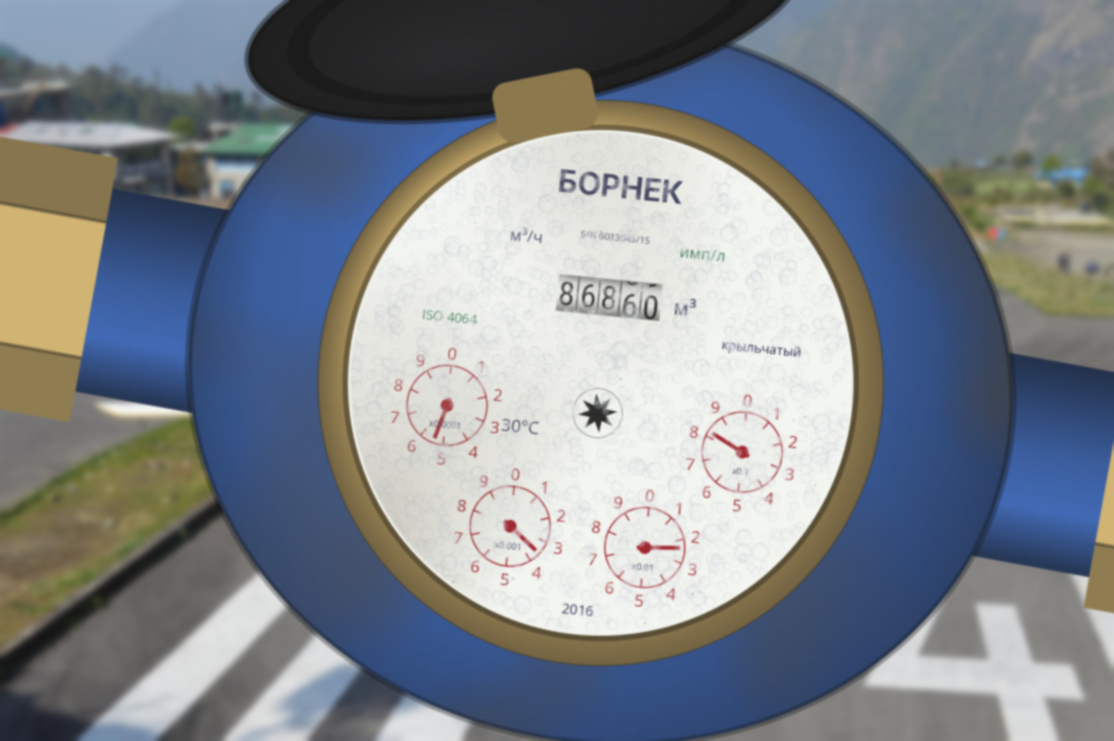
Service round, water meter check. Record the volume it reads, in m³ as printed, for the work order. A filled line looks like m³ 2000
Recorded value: m³ 86859.8235
